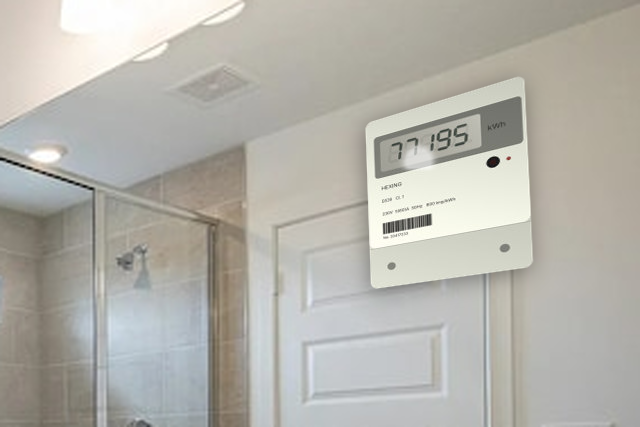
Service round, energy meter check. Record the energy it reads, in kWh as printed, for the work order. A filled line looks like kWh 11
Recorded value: kWh 77195
